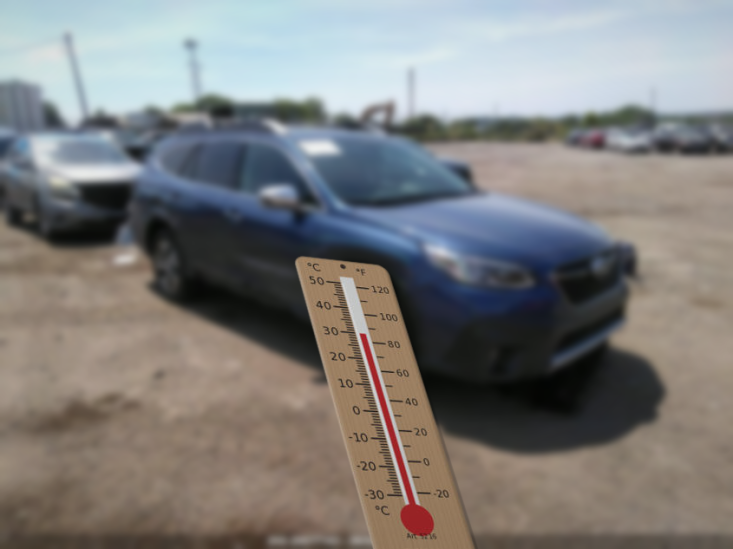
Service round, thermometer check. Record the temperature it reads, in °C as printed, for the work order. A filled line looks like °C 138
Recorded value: °C 30
